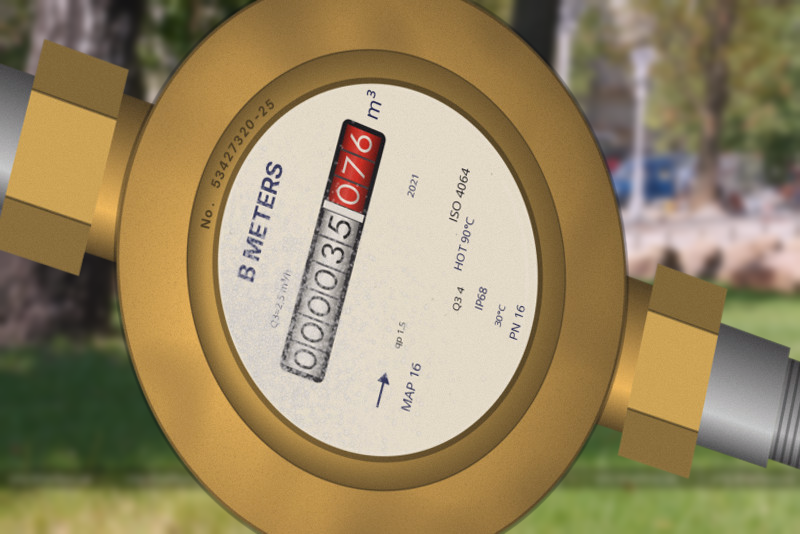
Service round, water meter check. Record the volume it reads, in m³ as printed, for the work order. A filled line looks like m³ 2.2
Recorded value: m³ 35.076
